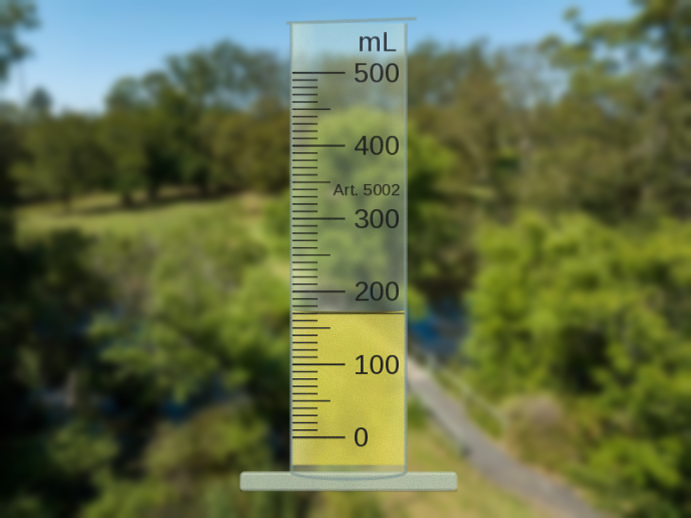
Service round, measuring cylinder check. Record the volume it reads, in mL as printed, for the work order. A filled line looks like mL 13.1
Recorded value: mL 170
